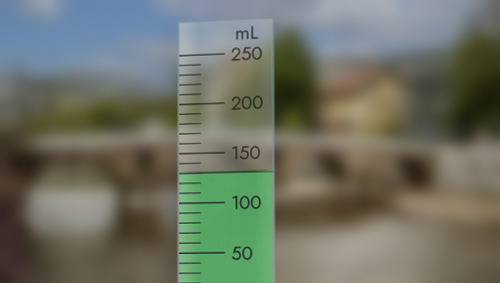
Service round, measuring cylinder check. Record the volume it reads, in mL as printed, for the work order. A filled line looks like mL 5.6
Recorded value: mL 130
